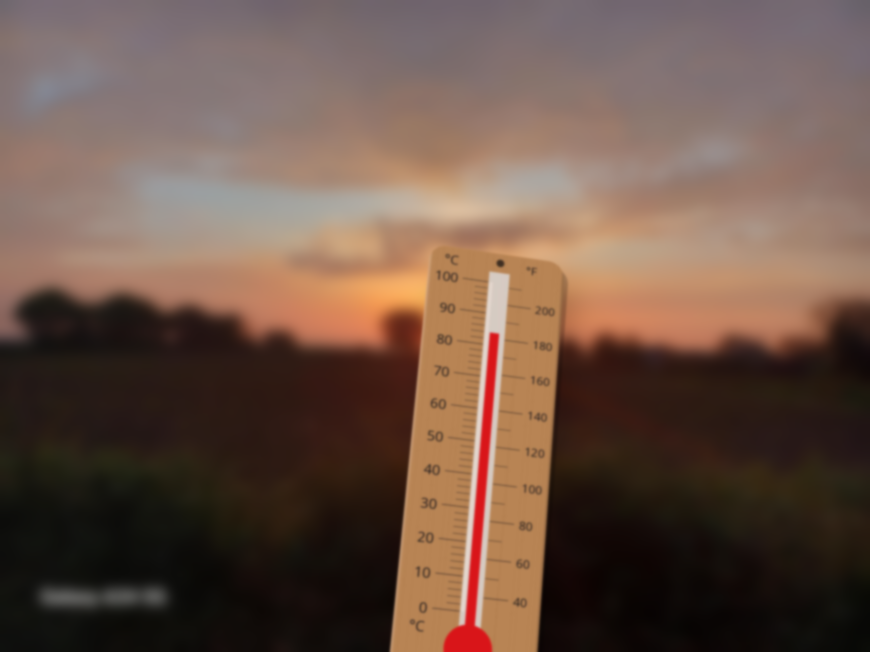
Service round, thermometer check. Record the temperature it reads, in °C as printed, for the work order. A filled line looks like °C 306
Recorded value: °C 84
